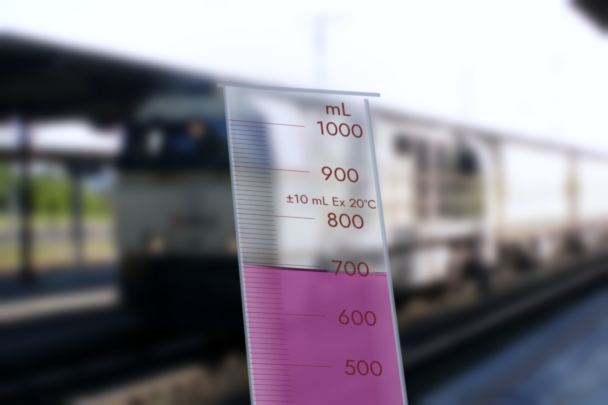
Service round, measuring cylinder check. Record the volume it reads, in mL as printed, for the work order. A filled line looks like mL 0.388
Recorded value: mL 690
